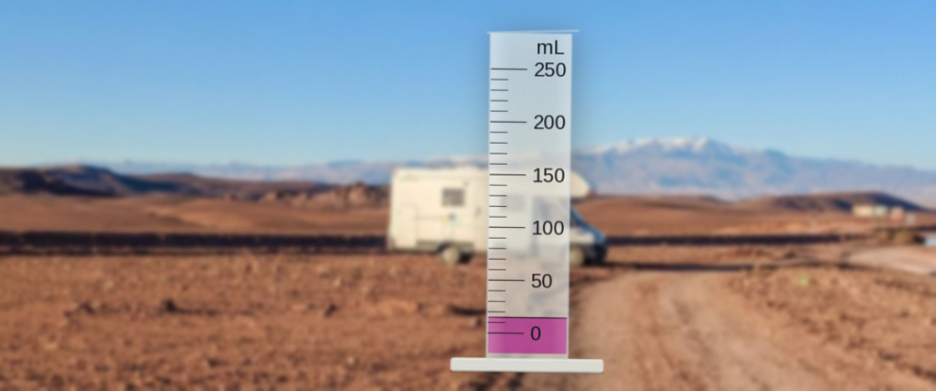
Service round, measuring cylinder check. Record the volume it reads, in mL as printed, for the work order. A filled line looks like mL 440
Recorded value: mL 15
